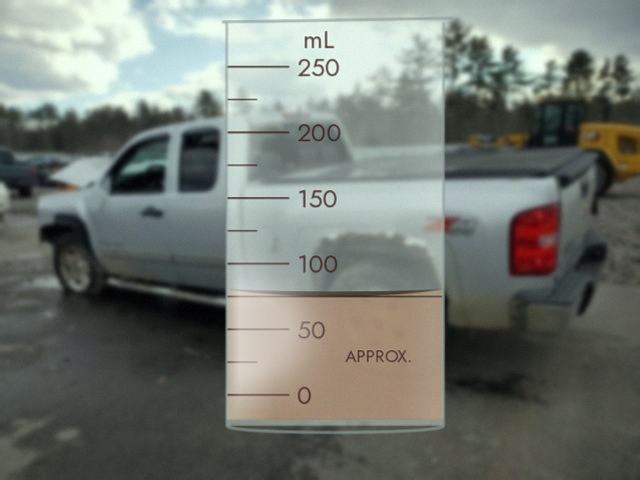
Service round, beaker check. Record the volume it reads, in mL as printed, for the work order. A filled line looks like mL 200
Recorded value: mL 75
